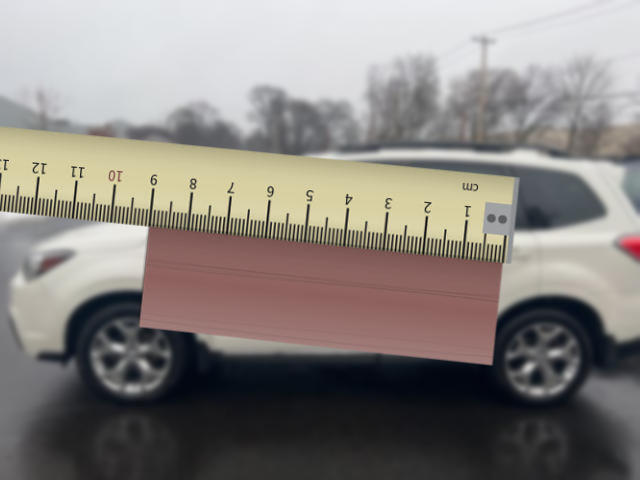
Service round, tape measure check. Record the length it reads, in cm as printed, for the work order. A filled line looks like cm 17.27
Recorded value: cm 9
